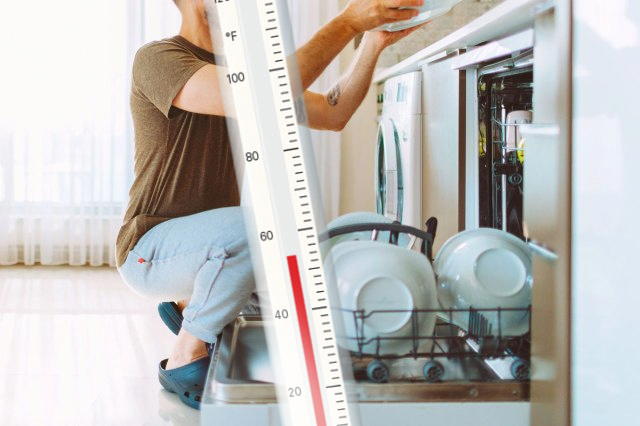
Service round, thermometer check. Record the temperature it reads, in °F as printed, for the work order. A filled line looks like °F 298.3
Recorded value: °F 54
